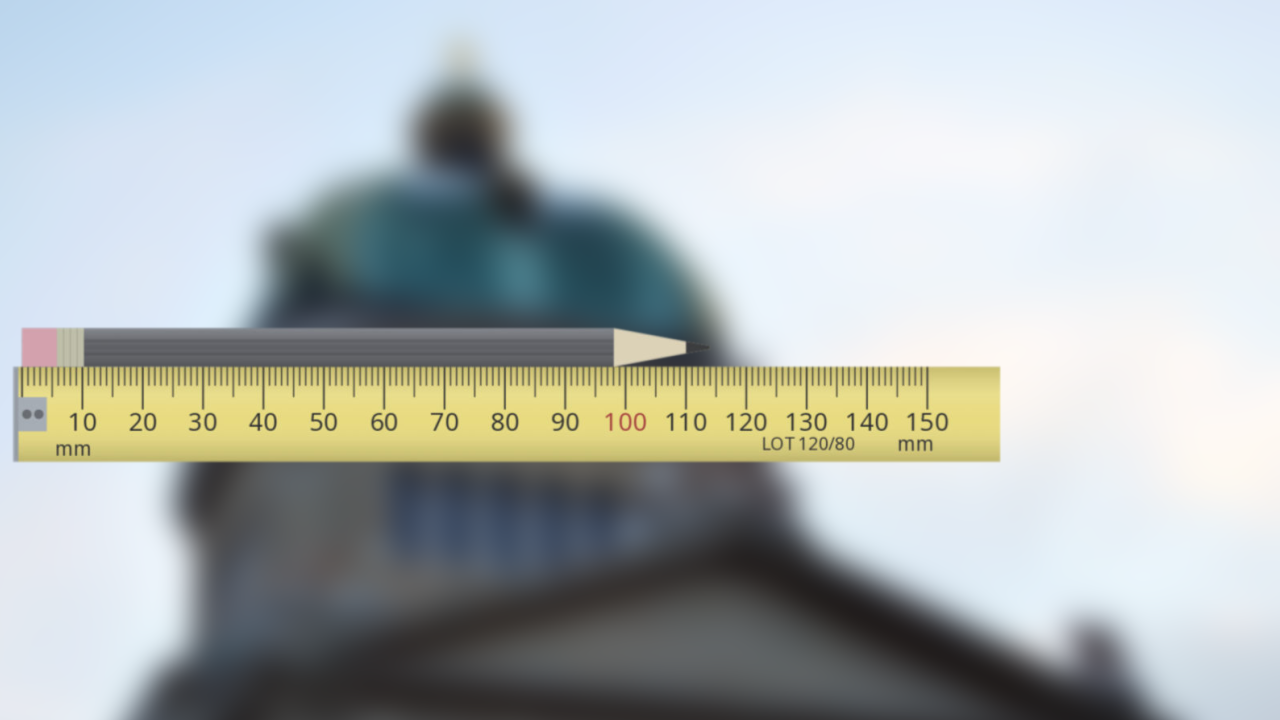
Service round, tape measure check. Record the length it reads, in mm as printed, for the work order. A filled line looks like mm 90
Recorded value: mm 114
